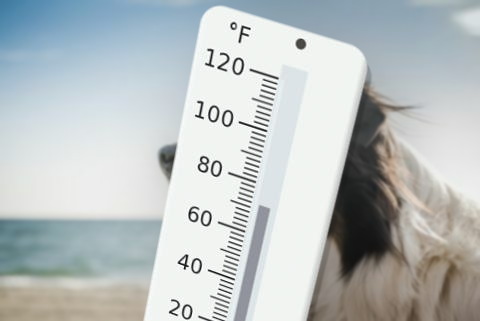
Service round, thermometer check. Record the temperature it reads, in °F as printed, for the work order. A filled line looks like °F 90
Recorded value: °F 72
